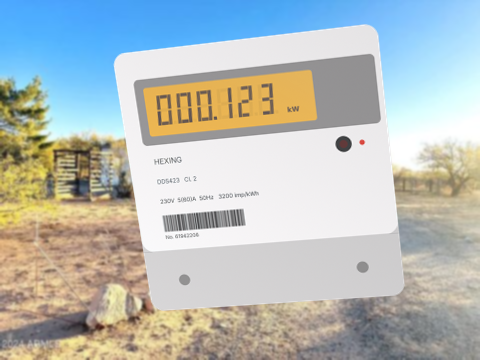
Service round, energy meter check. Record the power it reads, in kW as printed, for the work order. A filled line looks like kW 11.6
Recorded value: kW 0.123
